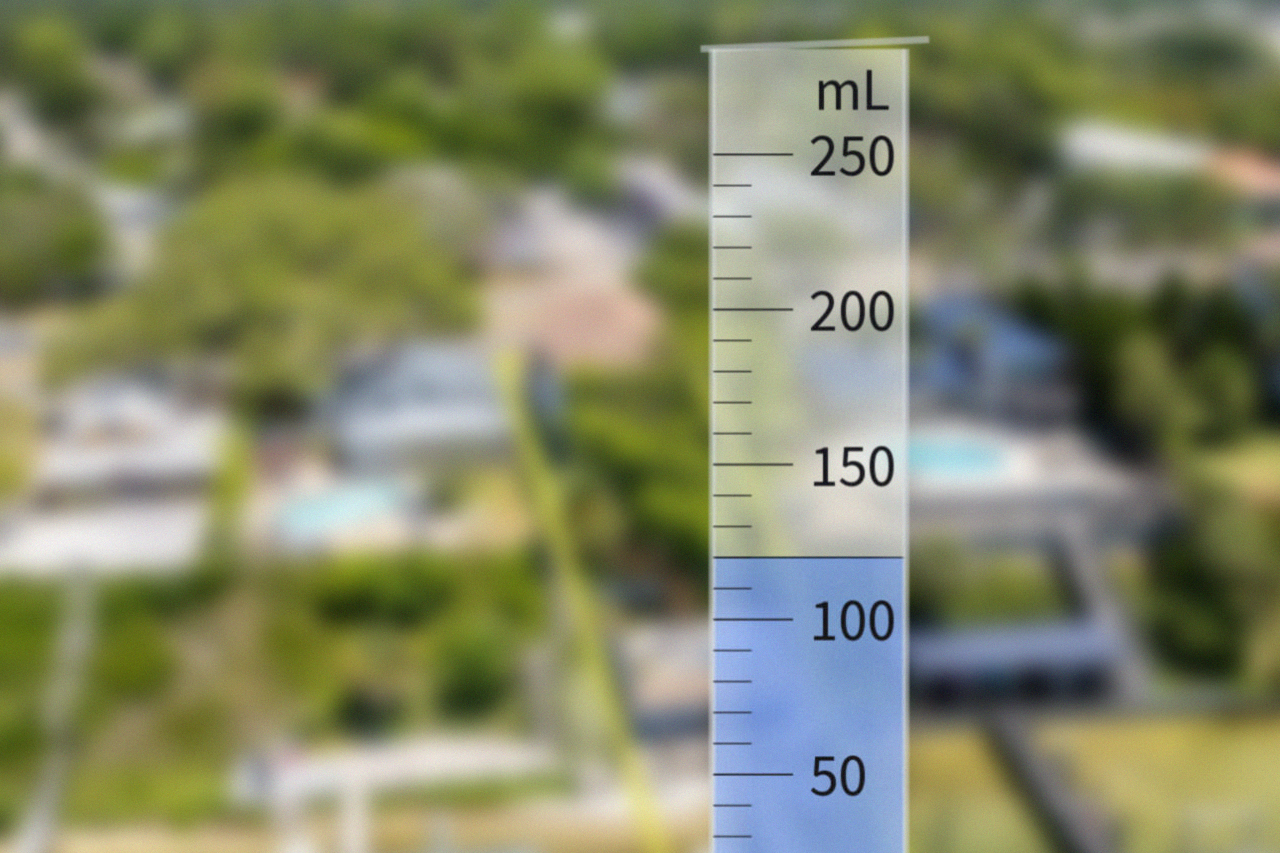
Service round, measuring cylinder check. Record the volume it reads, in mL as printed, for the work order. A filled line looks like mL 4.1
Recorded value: mL 120
